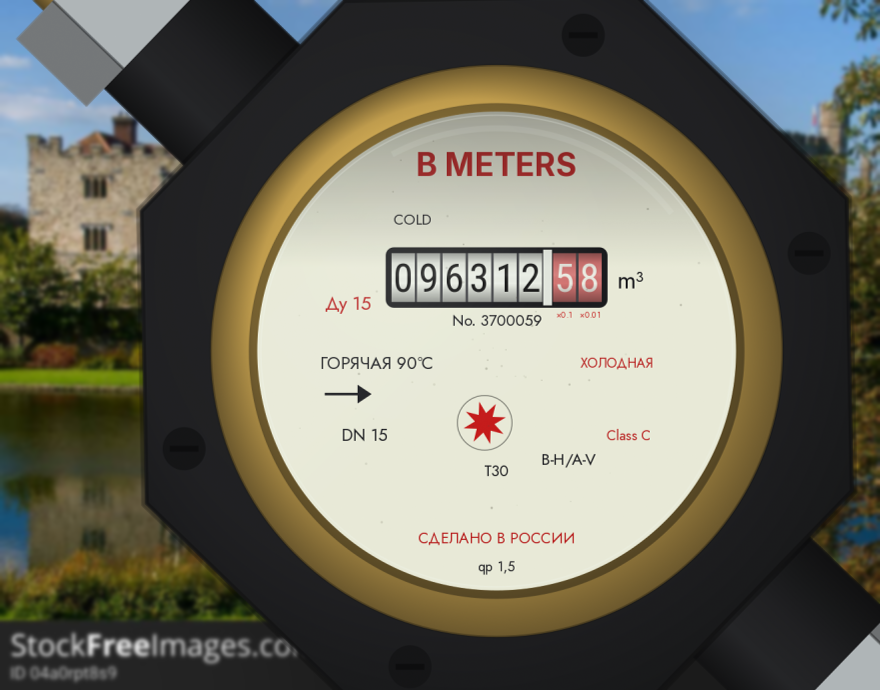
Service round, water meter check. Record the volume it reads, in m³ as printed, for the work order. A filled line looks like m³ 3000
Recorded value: m³ 96312.58
